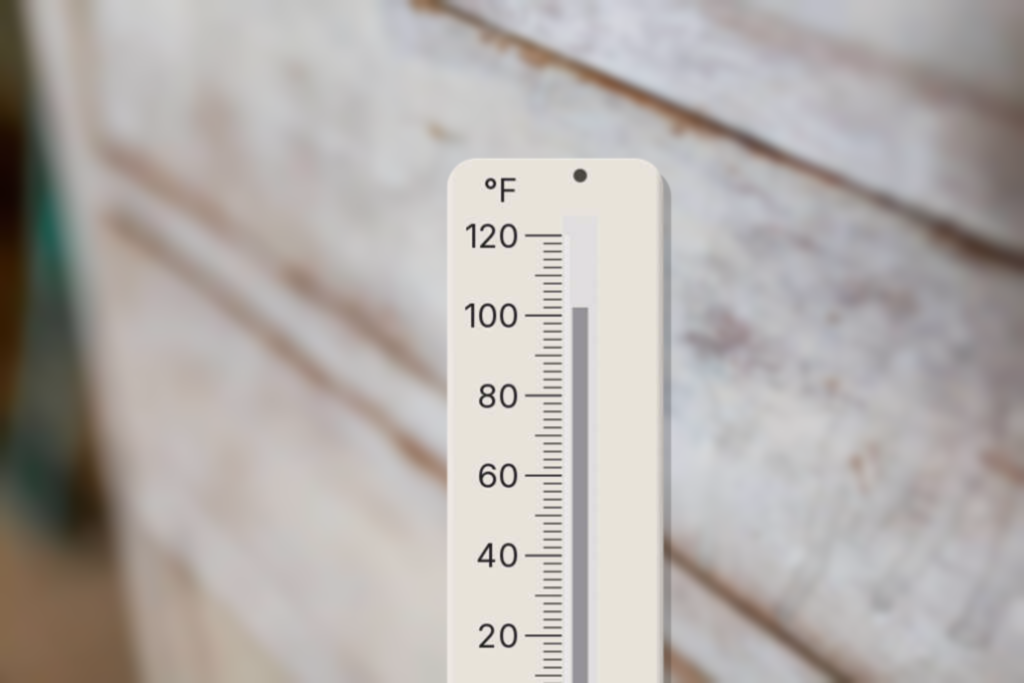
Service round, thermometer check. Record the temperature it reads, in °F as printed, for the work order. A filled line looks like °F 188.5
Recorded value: °F 102
